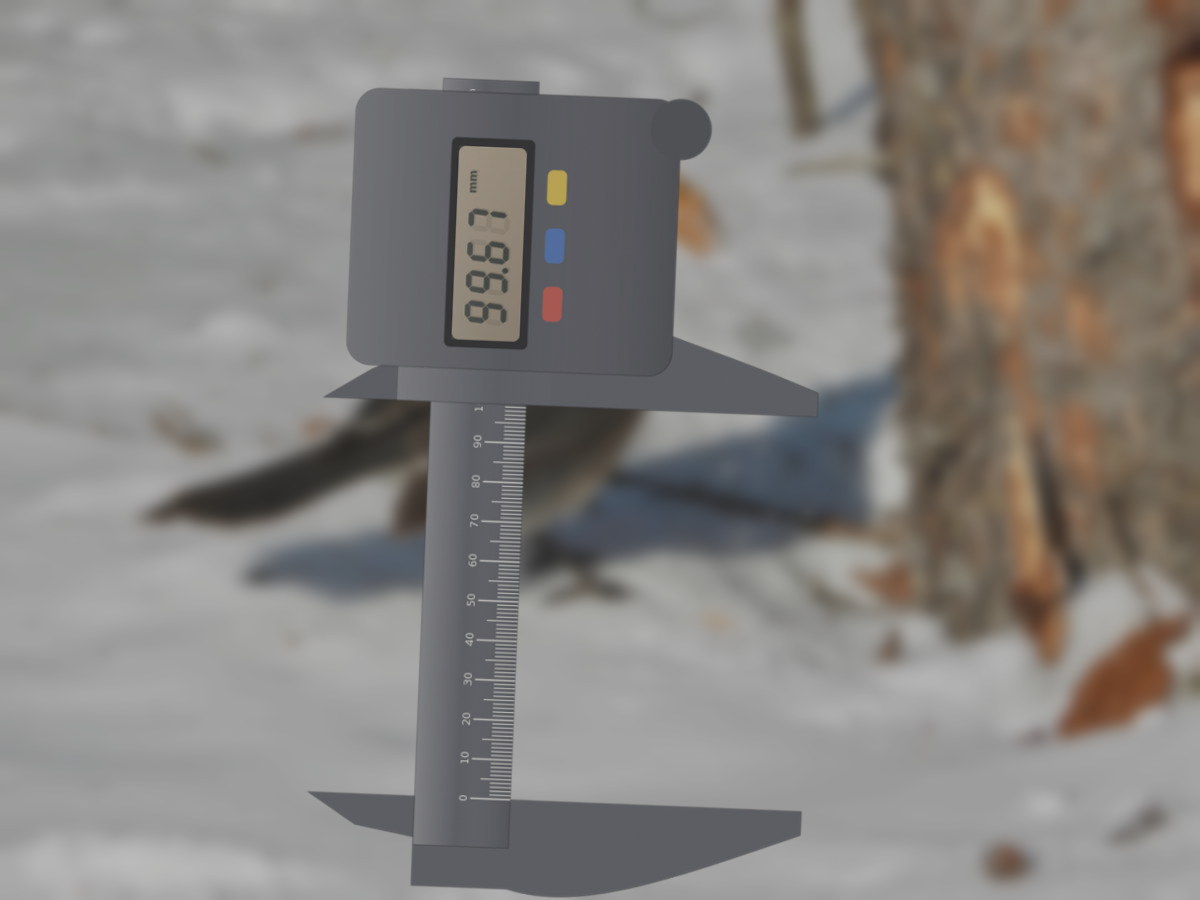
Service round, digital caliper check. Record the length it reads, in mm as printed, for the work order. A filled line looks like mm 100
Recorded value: mm 99.67
